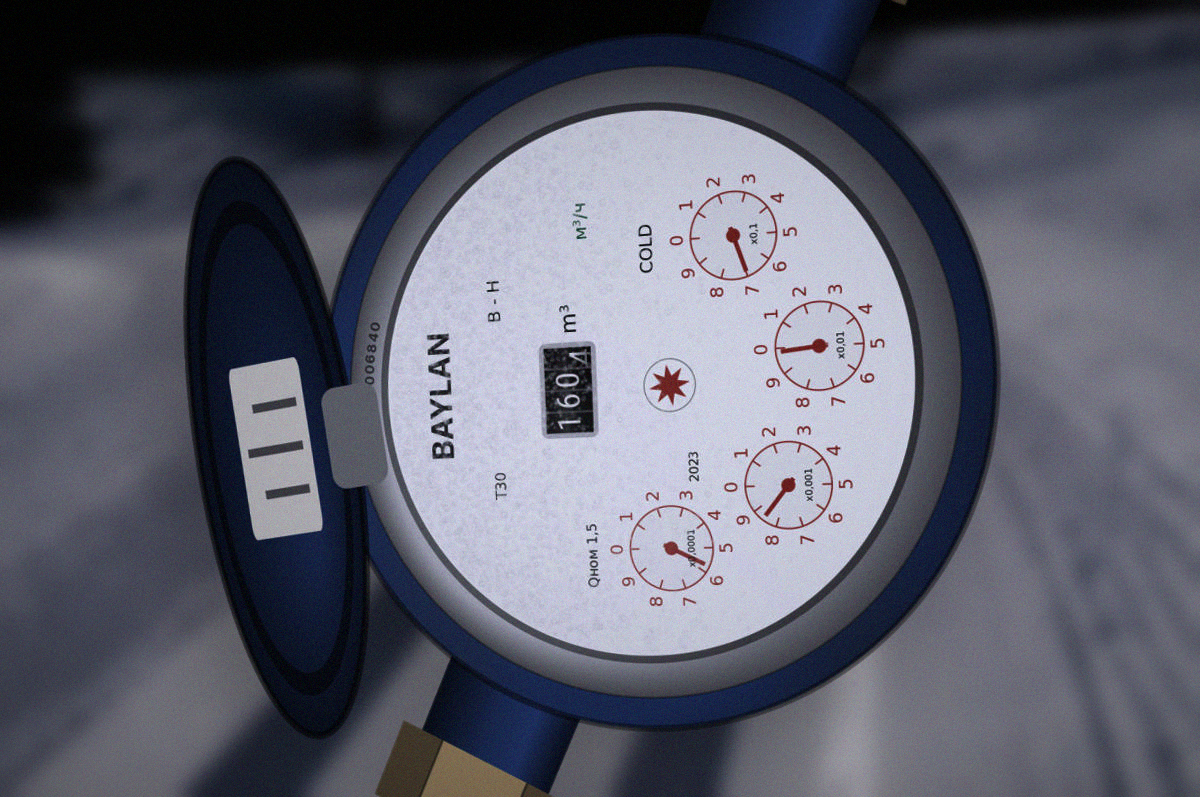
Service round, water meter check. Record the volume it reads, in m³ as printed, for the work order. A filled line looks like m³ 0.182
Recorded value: m³ 1603.6985
